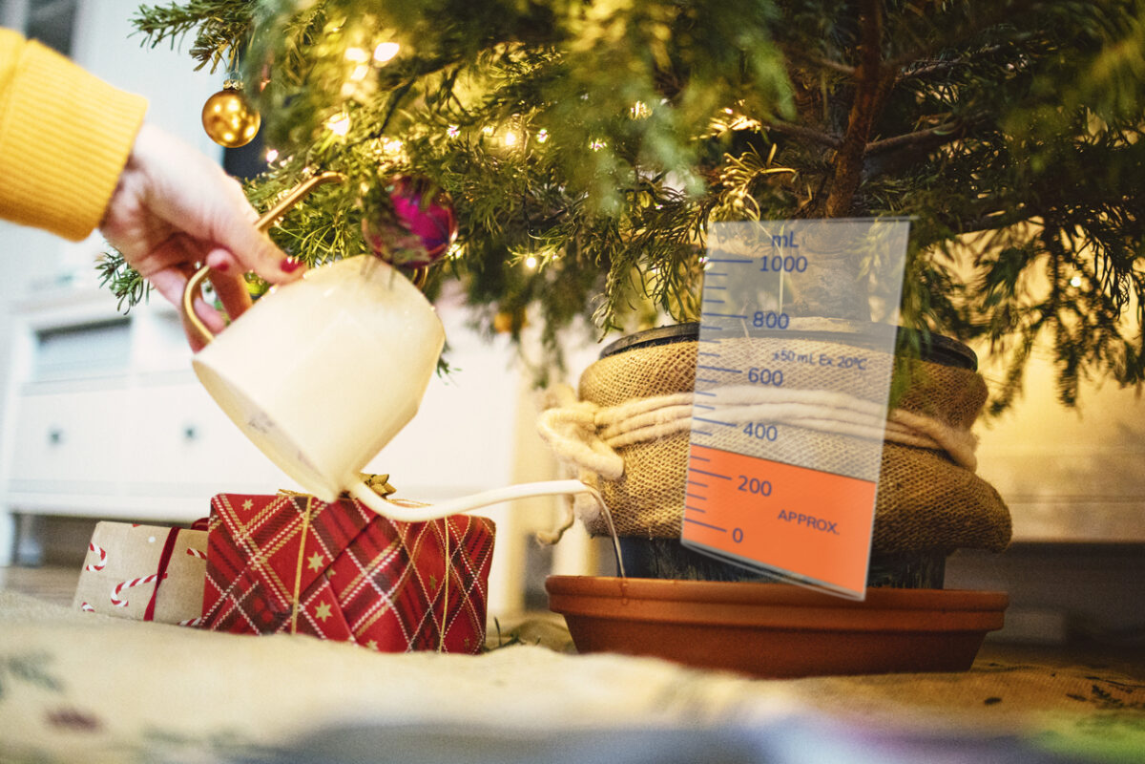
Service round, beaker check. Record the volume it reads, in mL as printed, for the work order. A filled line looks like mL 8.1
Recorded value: mL 300
